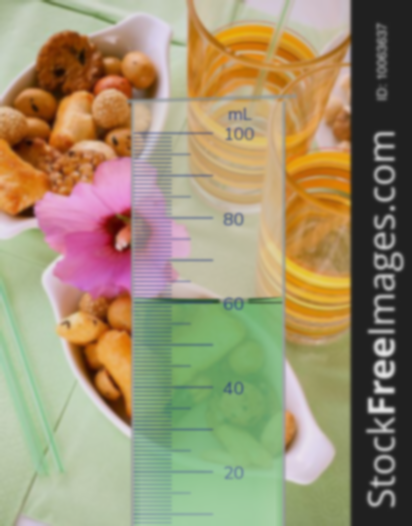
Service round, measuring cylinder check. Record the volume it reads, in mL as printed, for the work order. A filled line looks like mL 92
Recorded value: mL 60
